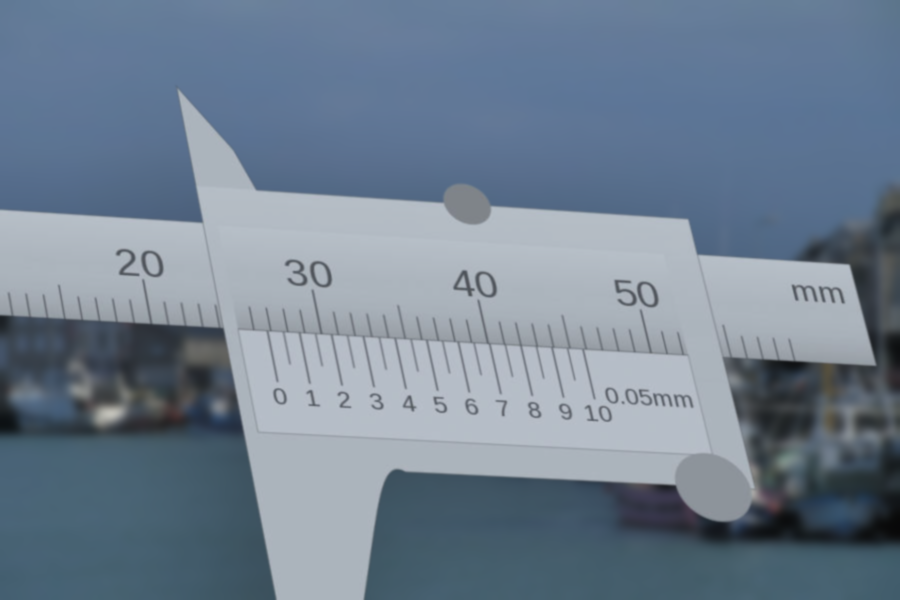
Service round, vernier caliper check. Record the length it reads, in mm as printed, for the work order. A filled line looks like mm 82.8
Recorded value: mm 26.8
